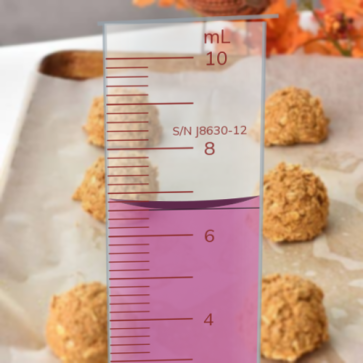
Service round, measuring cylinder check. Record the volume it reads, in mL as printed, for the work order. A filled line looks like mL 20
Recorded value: mL 6.6
